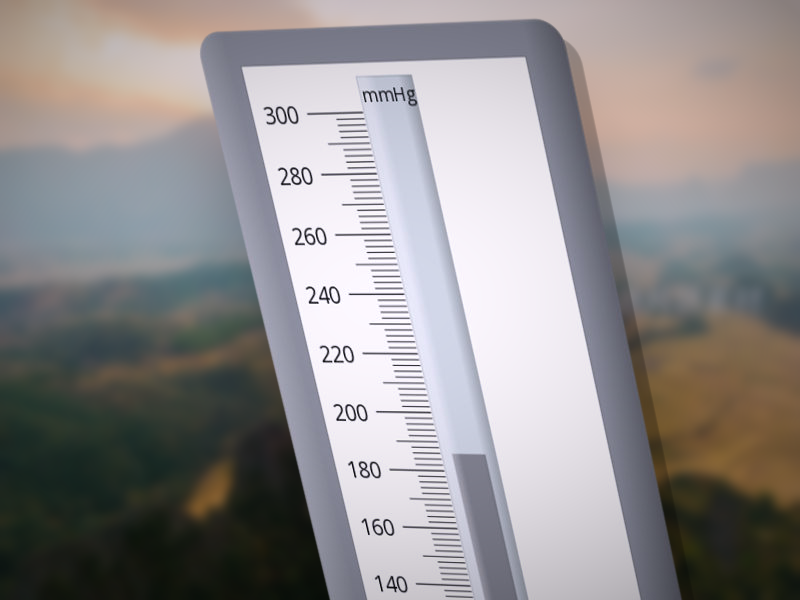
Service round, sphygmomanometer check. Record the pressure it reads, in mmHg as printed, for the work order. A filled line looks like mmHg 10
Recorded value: mmHg 186
